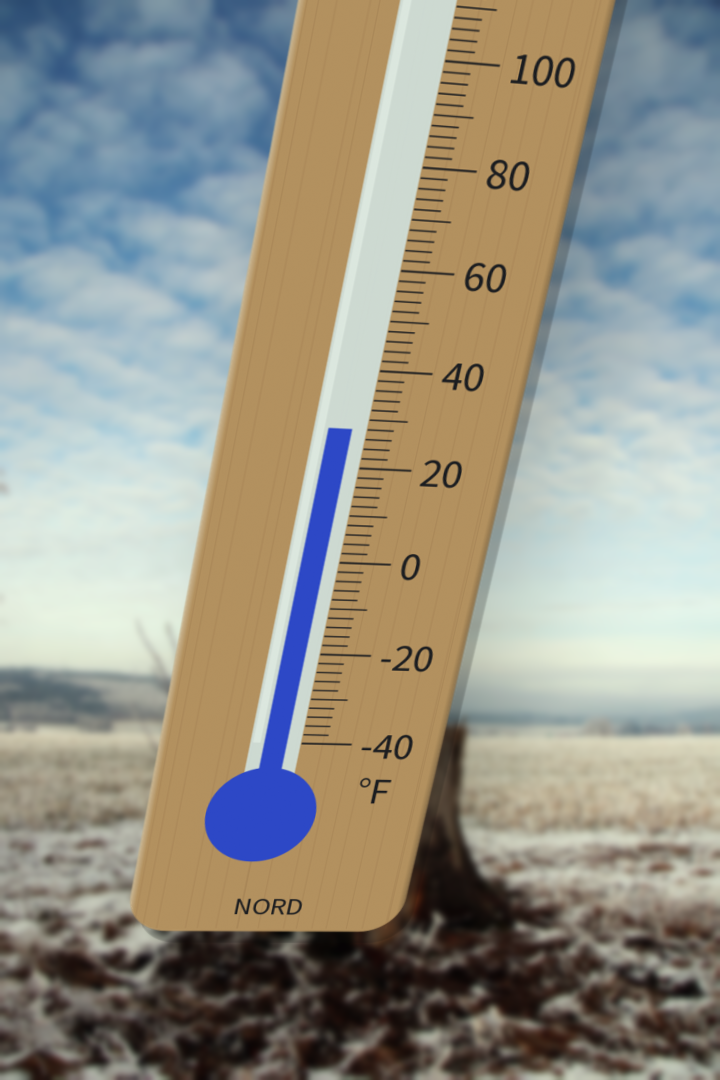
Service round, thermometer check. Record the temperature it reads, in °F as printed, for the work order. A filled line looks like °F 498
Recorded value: °F 28
